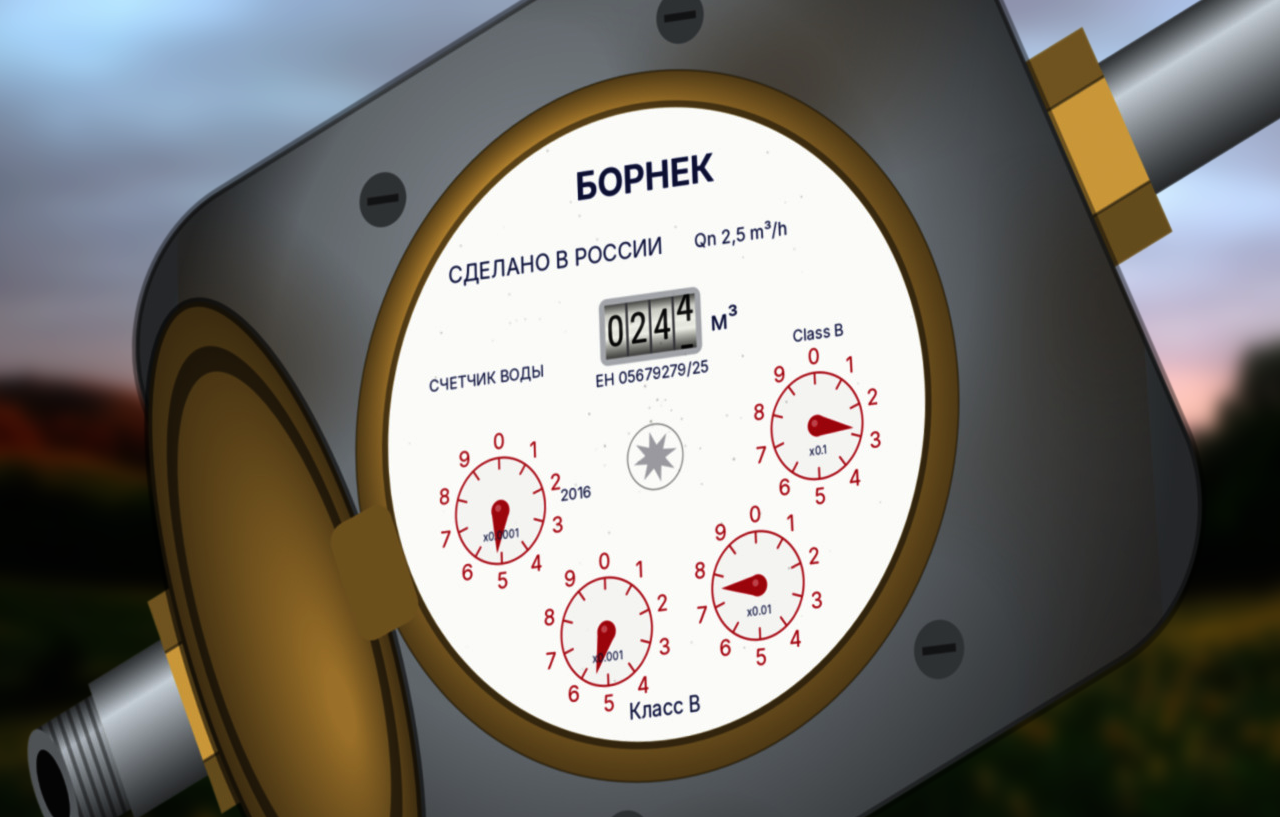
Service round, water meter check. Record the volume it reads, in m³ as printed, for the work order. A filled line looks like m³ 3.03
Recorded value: m³ 244.2755
